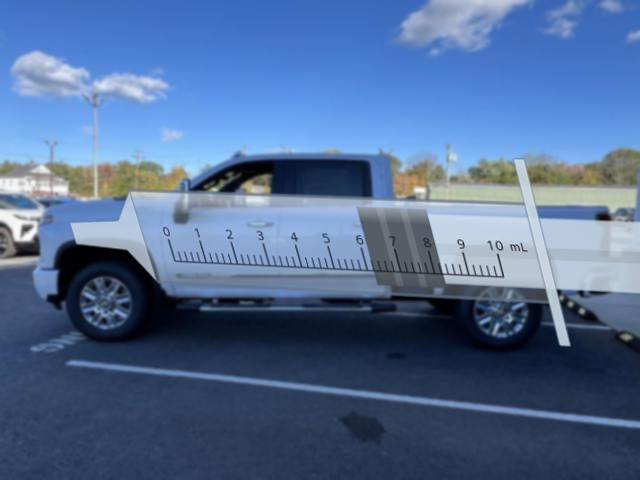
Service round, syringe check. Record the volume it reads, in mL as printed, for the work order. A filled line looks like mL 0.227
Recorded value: mL 6.2
